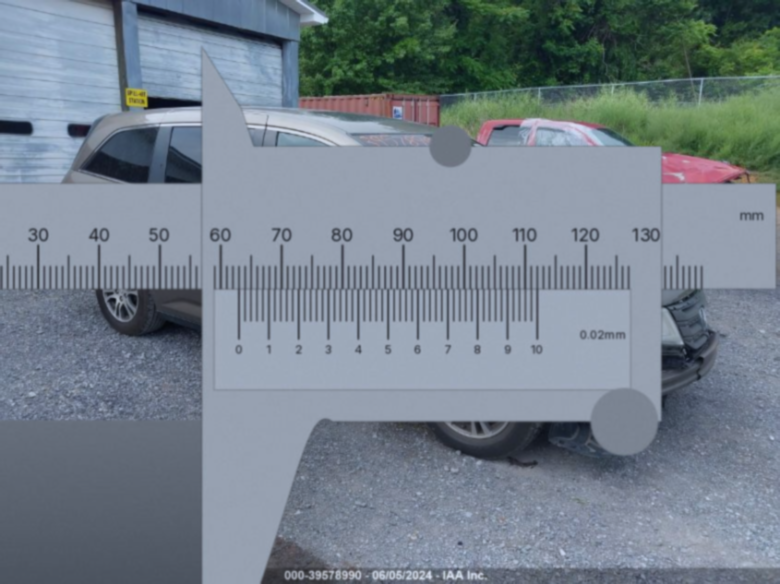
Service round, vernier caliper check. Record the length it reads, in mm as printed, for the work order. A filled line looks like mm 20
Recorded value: mm 63.0
